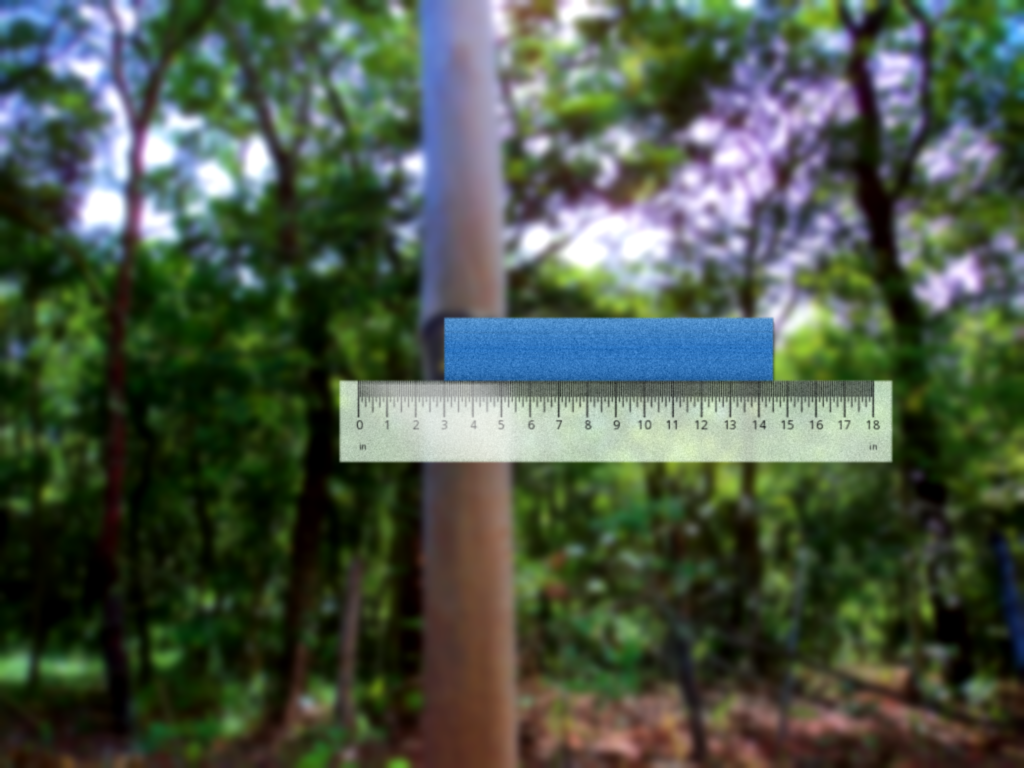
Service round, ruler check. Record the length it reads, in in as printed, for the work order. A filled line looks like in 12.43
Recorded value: in 11.5
